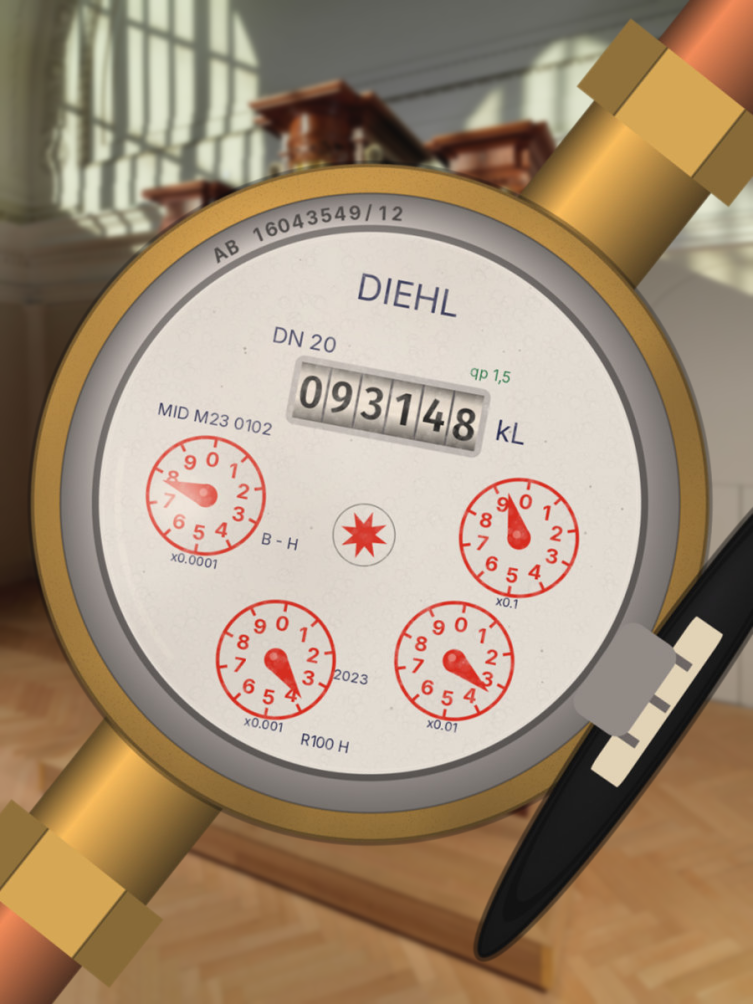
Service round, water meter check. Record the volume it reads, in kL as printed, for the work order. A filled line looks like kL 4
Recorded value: kL 93147.9337
